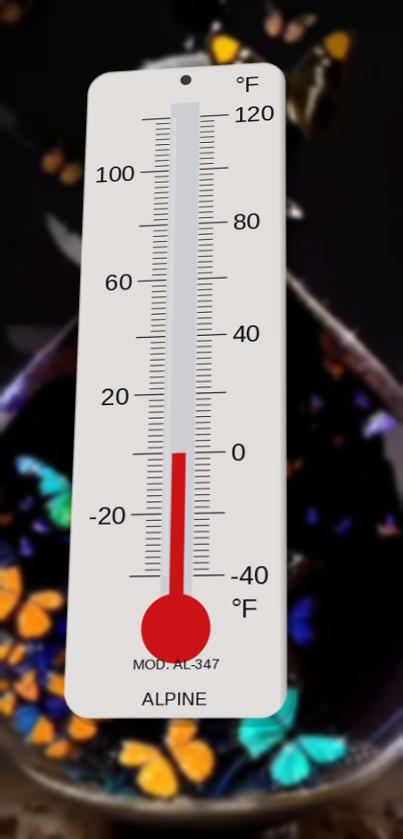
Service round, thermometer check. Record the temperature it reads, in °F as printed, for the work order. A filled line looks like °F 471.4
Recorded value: °F 0
